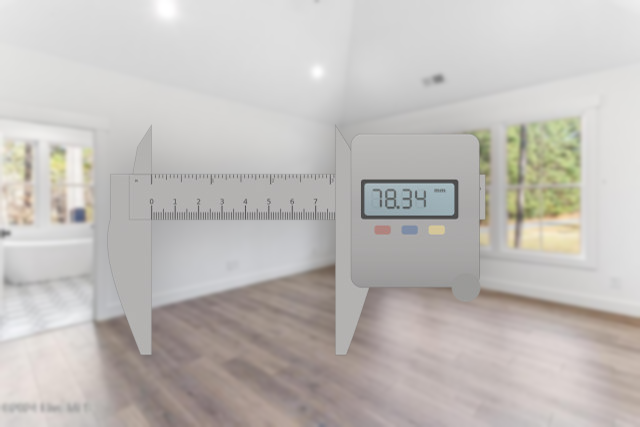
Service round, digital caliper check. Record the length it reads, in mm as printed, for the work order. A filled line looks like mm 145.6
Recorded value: mm 78.34
